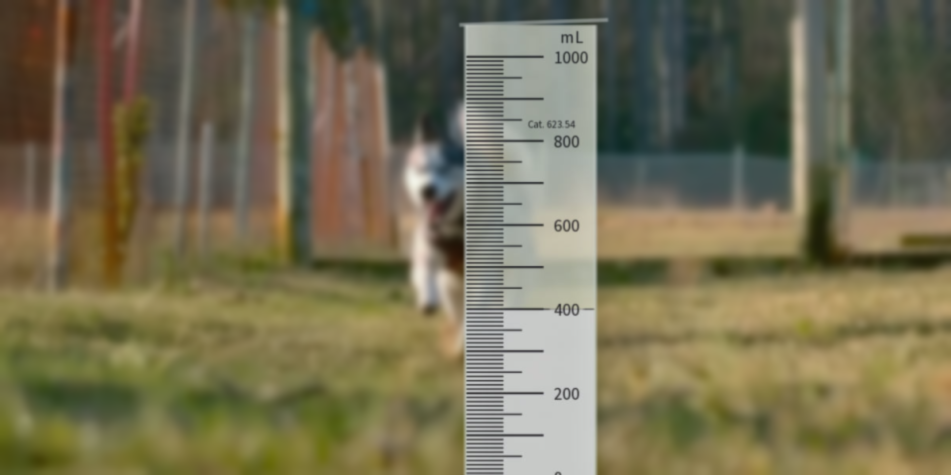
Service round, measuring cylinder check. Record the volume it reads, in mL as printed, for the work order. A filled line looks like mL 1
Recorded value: mL 400
